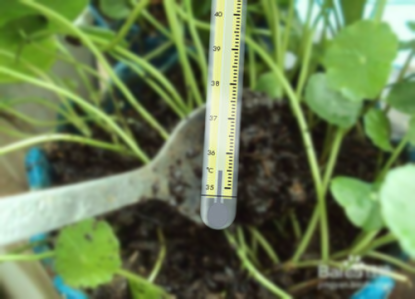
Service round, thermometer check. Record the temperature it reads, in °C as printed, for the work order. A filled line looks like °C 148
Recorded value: °C 35.5
